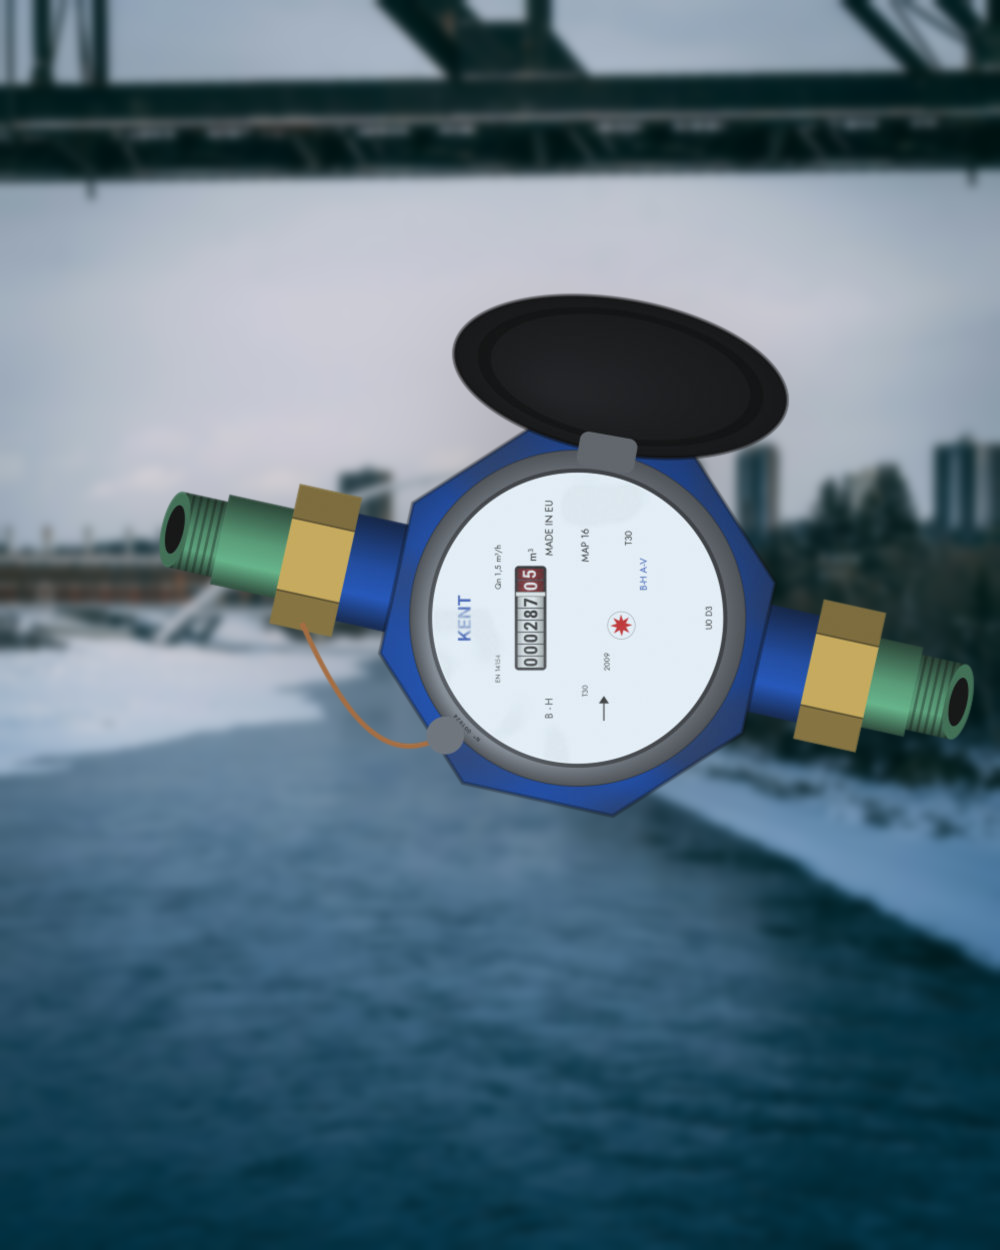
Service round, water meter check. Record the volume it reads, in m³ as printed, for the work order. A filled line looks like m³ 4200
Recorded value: m³ 287.05
